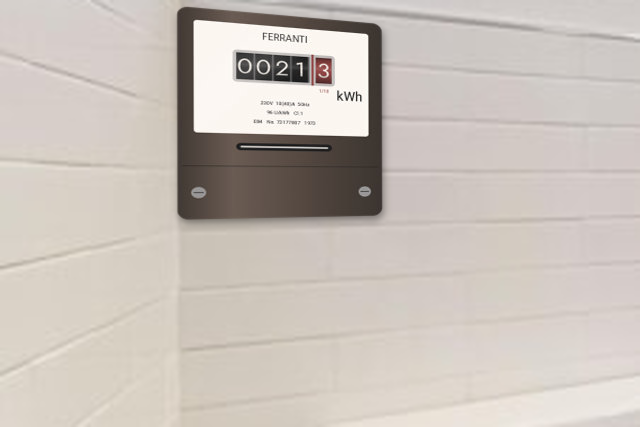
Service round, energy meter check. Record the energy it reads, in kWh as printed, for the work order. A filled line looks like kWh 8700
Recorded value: kWh 21.3
